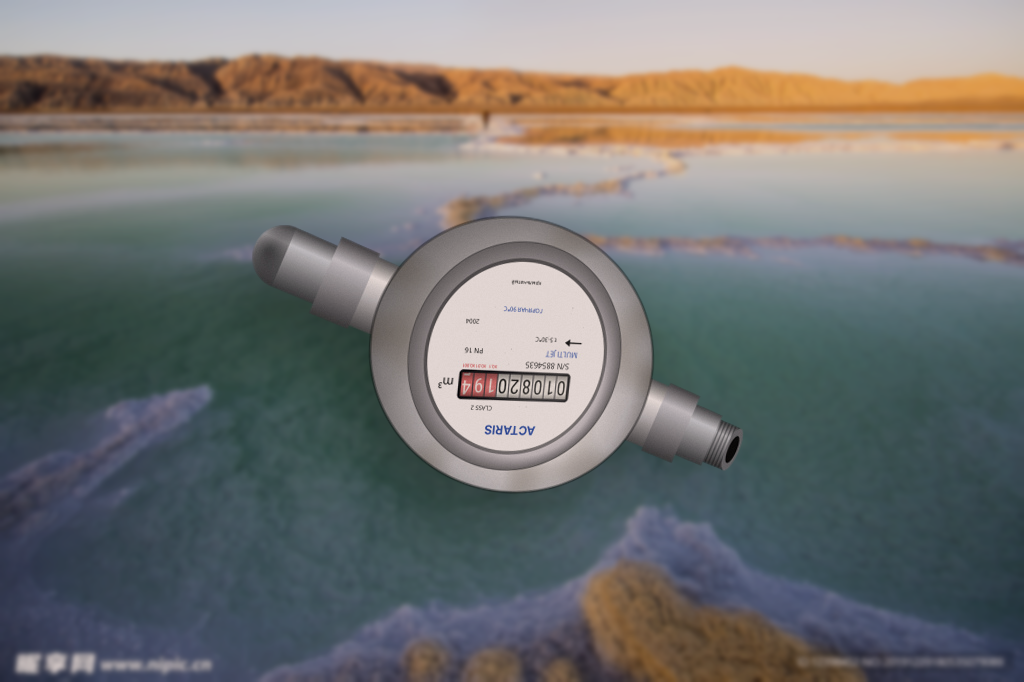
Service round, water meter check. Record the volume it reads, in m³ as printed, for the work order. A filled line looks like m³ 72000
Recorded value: m³ 10820.194
